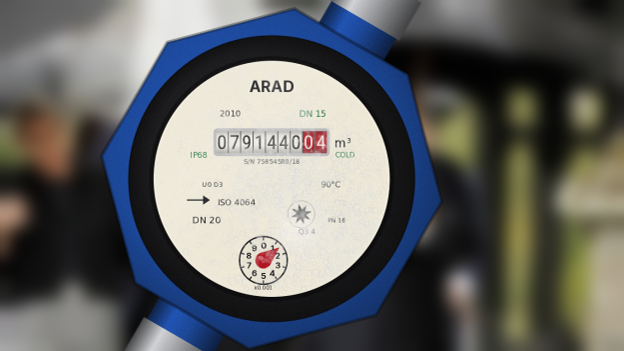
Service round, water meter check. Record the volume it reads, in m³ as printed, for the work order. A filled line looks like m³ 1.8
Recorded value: m³ 791440.041
